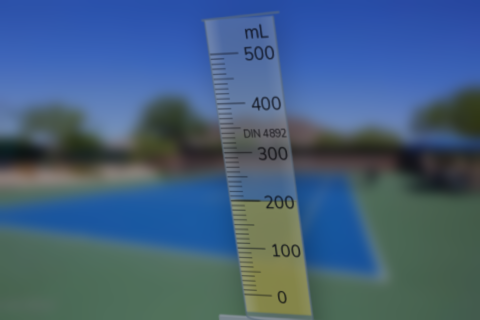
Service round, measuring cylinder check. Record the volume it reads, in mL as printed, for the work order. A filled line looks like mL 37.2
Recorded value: mL 200
